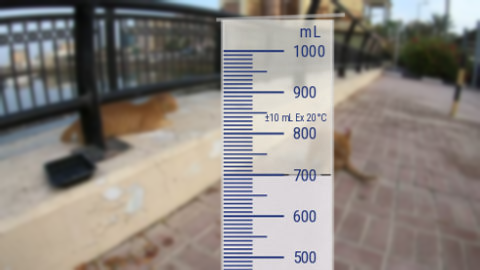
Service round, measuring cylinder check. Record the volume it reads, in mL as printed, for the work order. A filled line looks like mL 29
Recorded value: mL 700
